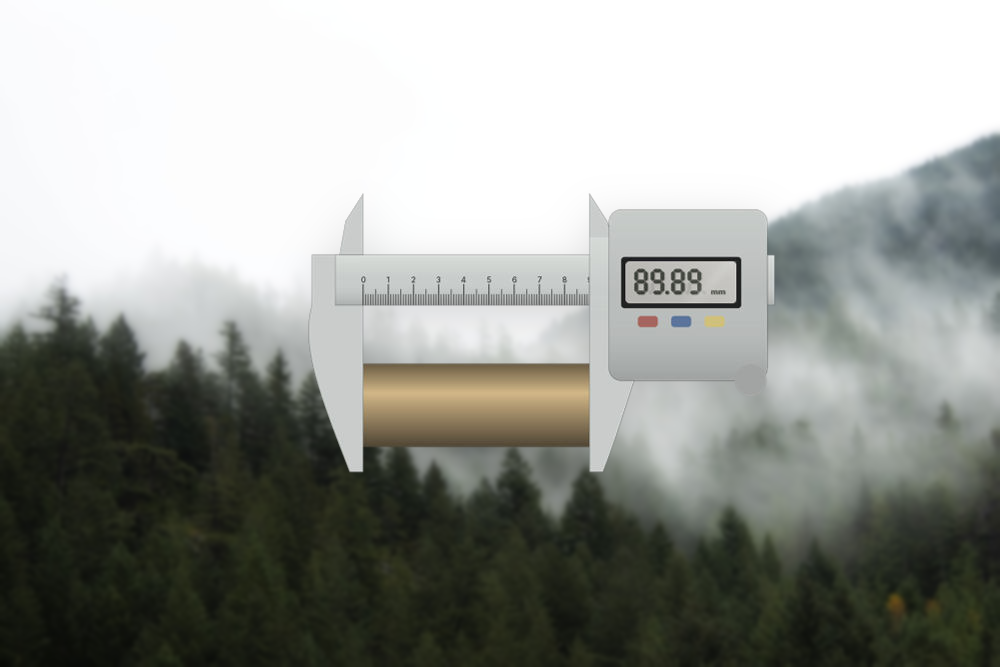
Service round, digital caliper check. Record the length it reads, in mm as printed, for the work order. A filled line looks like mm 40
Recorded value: mm 89.89
